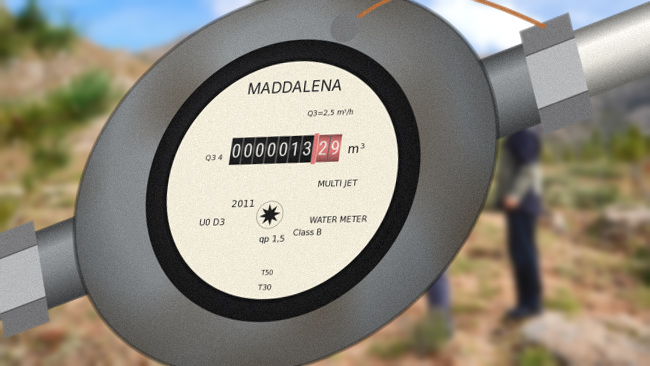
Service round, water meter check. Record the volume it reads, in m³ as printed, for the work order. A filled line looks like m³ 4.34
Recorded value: m³ 13.29
